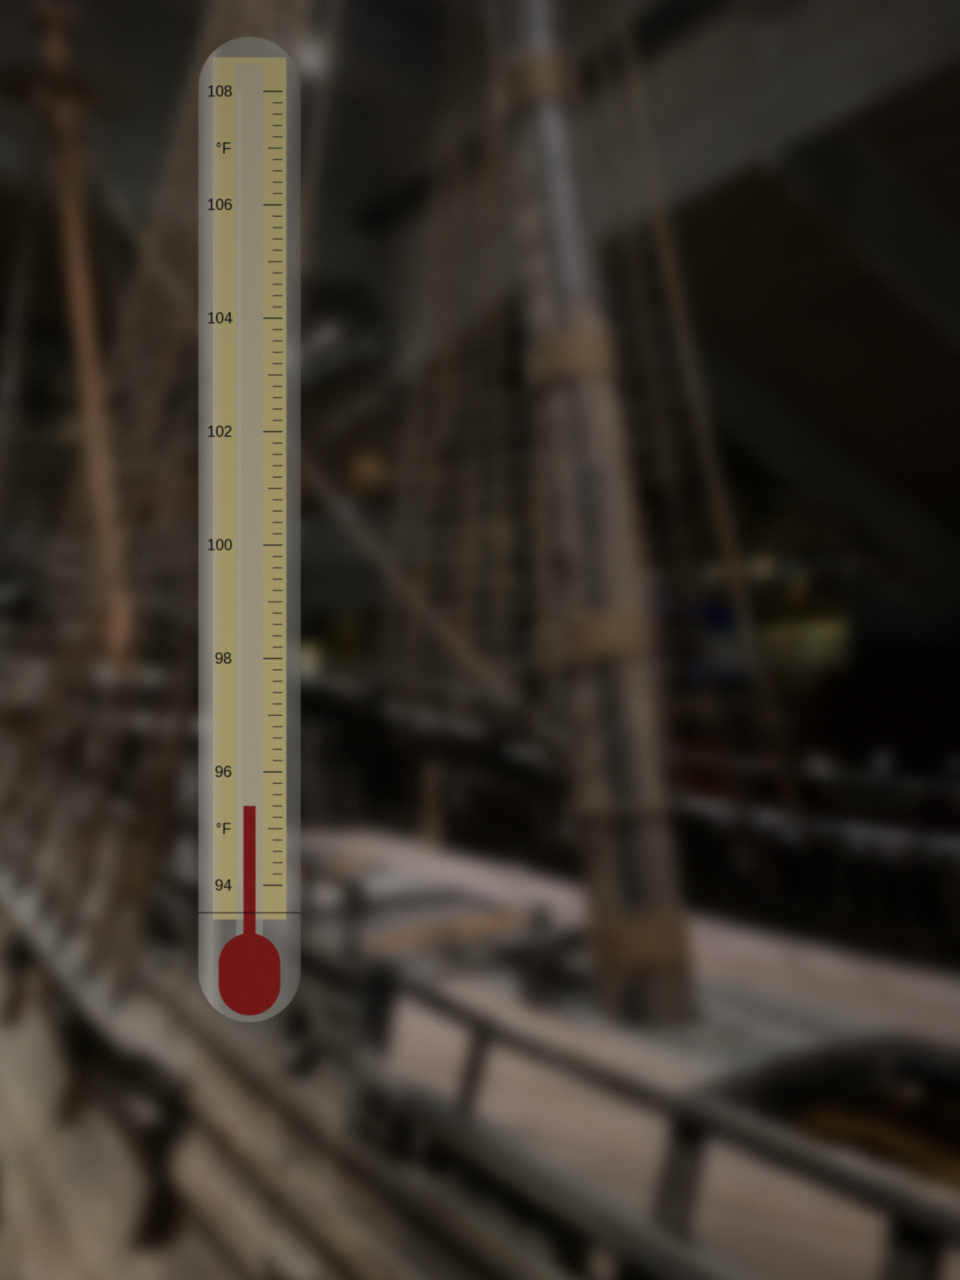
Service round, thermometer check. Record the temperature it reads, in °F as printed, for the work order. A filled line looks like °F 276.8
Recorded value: °F 95.4
